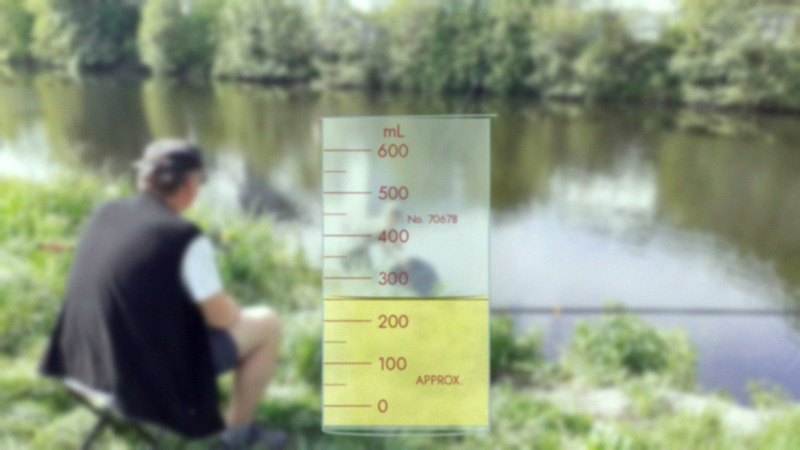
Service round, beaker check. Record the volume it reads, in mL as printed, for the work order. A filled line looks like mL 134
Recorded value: mL 250
